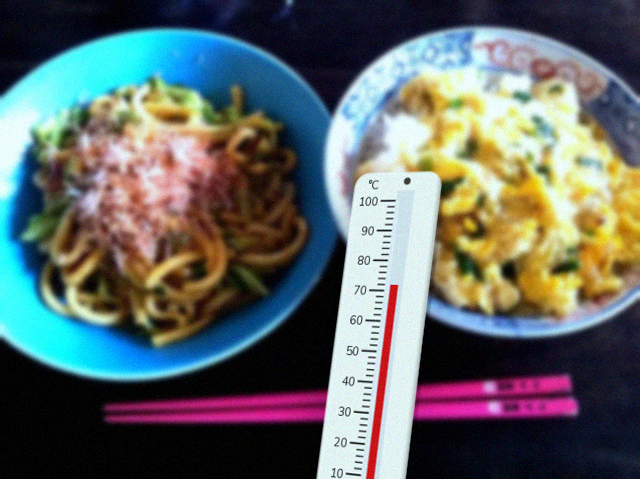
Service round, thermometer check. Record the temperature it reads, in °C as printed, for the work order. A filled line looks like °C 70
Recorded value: °C 72
